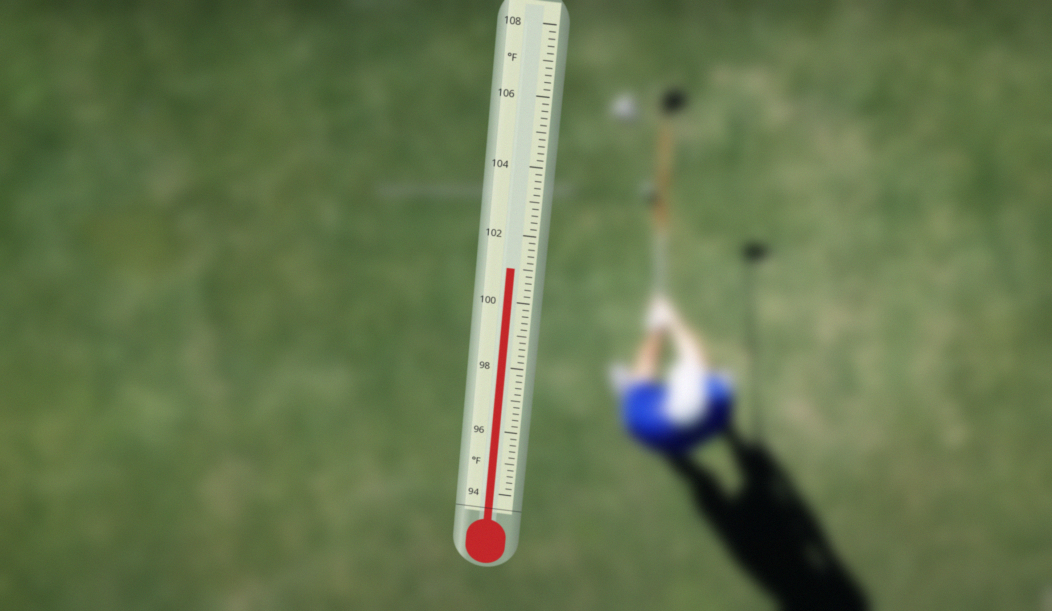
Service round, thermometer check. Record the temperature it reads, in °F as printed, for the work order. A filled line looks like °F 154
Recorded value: °F 101
